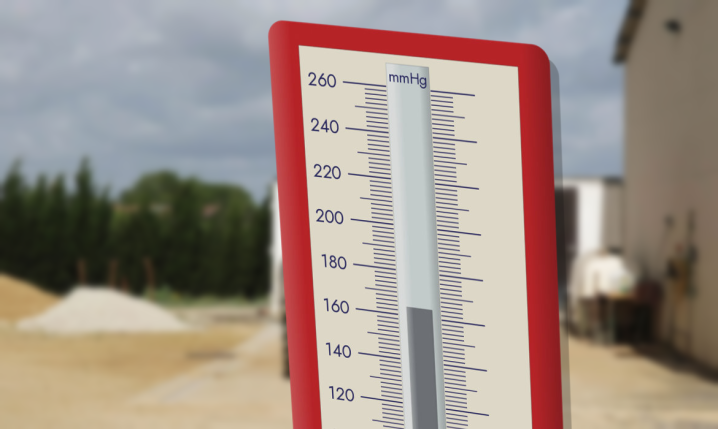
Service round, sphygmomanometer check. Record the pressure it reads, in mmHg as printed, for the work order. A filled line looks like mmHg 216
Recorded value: mmHg 164
